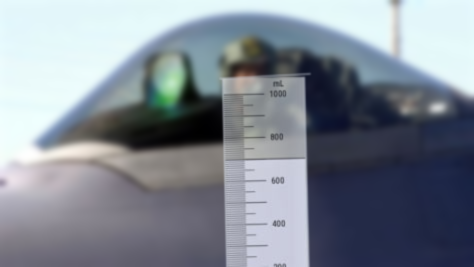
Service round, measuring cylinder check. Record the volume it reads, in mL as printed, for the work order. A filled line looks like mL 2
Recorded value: mL 700
